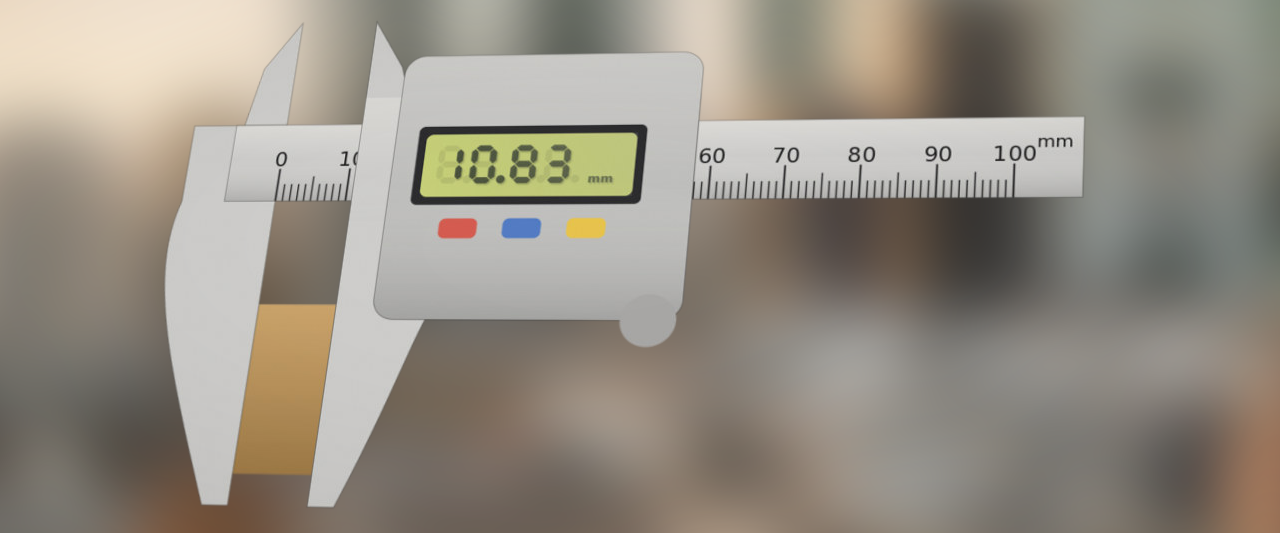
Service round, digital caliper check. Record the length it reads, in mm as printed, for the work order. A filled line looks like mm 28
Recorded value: mm 10.83
